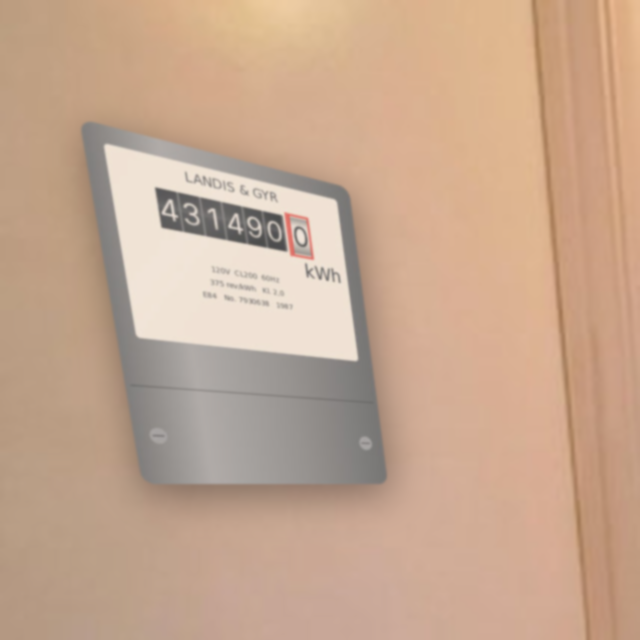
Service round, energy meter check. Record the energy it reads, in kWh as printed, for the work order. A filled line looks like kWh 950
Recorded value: kWh 431490.0
